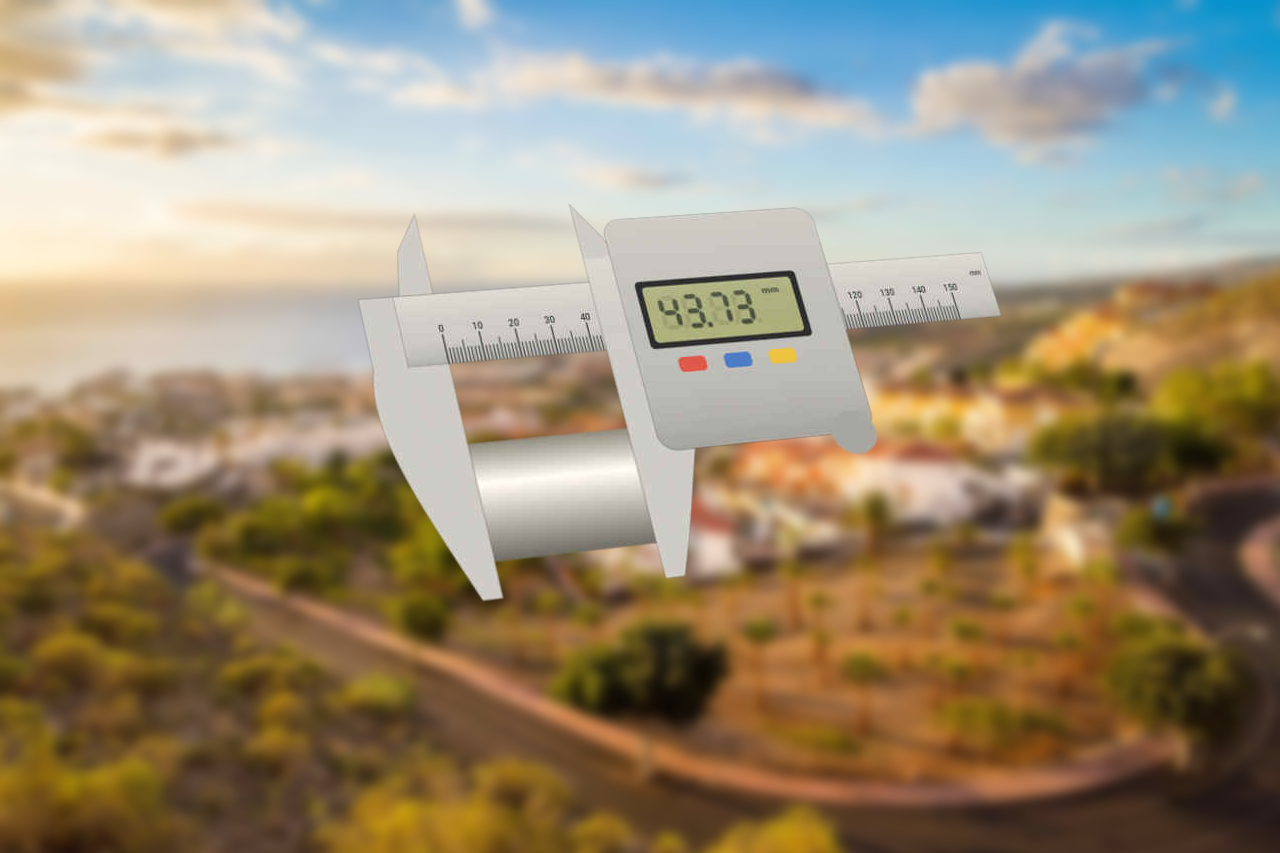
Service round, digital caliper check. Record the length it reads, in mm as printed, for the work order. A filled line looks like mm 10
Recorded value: mm 43.73
